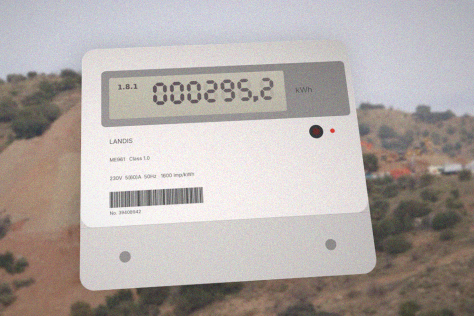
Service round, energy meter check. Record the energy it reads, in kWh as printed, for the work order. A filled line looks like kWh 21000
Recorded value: kWh 295.2
